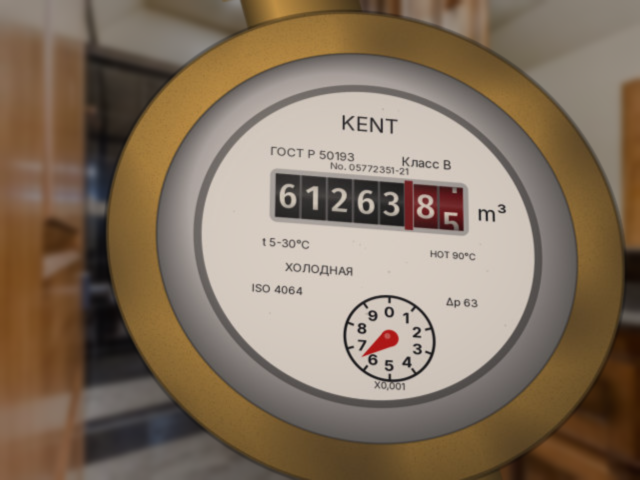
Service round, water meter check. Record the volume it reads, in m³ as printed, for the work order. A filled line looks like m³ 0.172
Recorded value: m³ 61263.846
